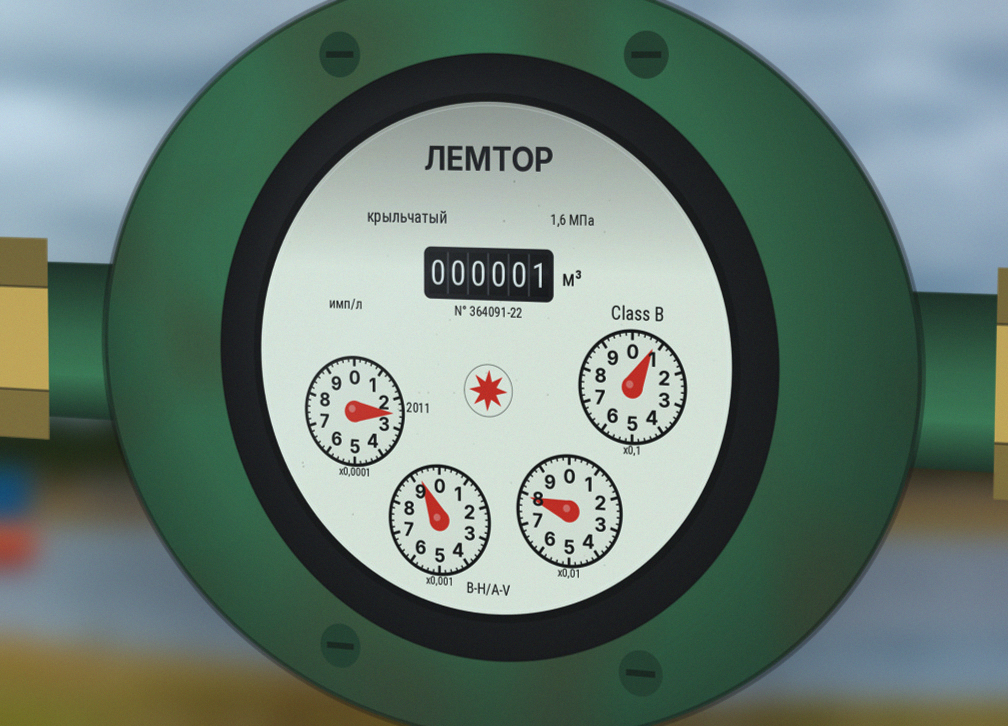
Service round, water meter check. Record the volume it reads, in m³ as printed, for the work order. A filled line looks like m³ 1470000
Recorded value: m³ 1.0792
